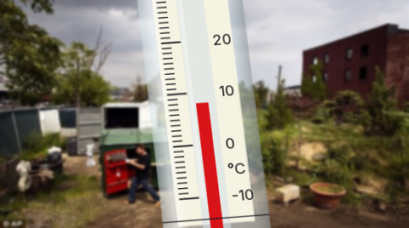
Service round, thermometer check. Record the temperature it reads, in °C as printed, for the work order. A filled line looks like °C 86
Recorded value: °C 8
